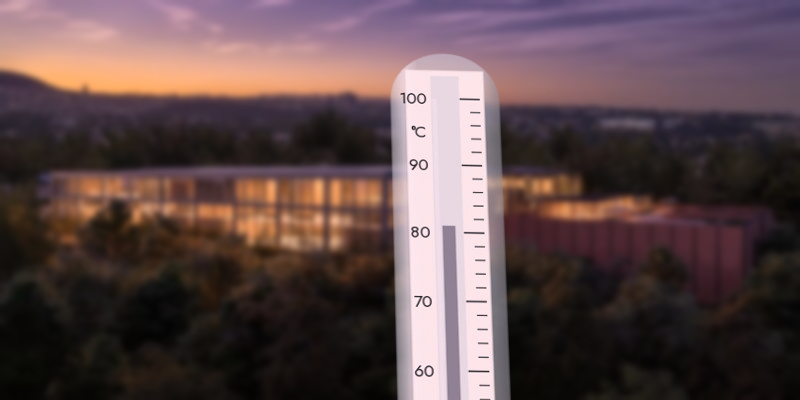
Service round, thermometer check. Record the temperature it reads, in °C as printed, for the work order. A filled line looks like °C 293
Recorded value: °C 81
